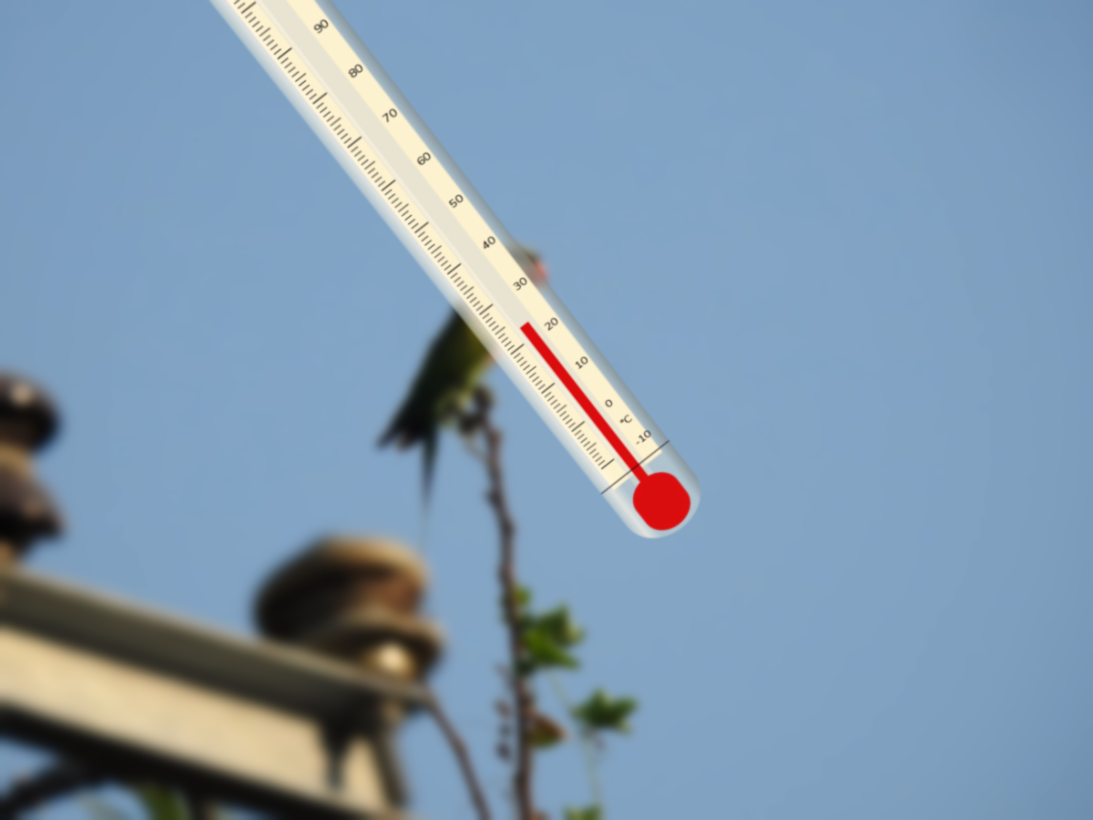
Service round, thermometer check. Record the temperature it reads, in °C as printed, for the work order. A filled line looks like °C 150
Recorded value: °C 23
